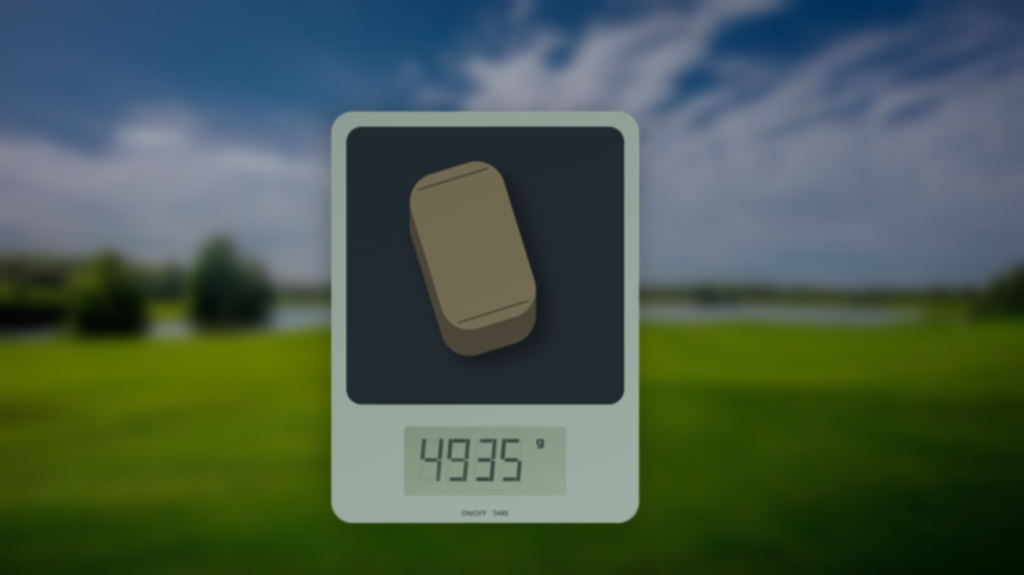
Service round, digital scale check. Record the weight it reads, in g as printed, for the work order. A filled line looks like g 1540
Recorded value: g 4935
